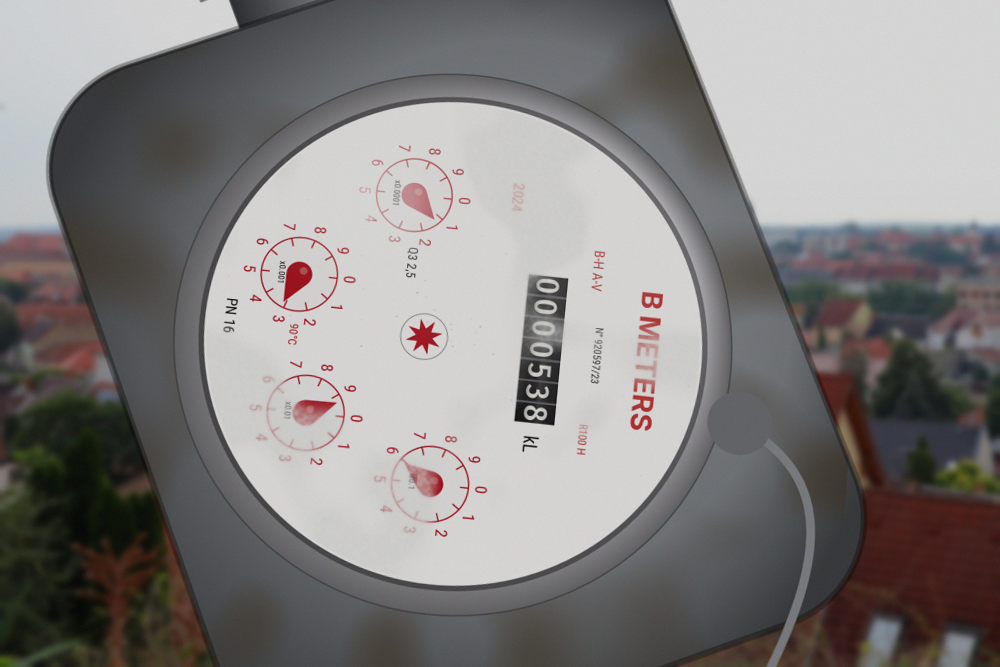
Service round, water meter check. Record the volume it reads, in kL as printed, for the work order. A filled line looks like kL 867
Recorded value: kL 538.5931
